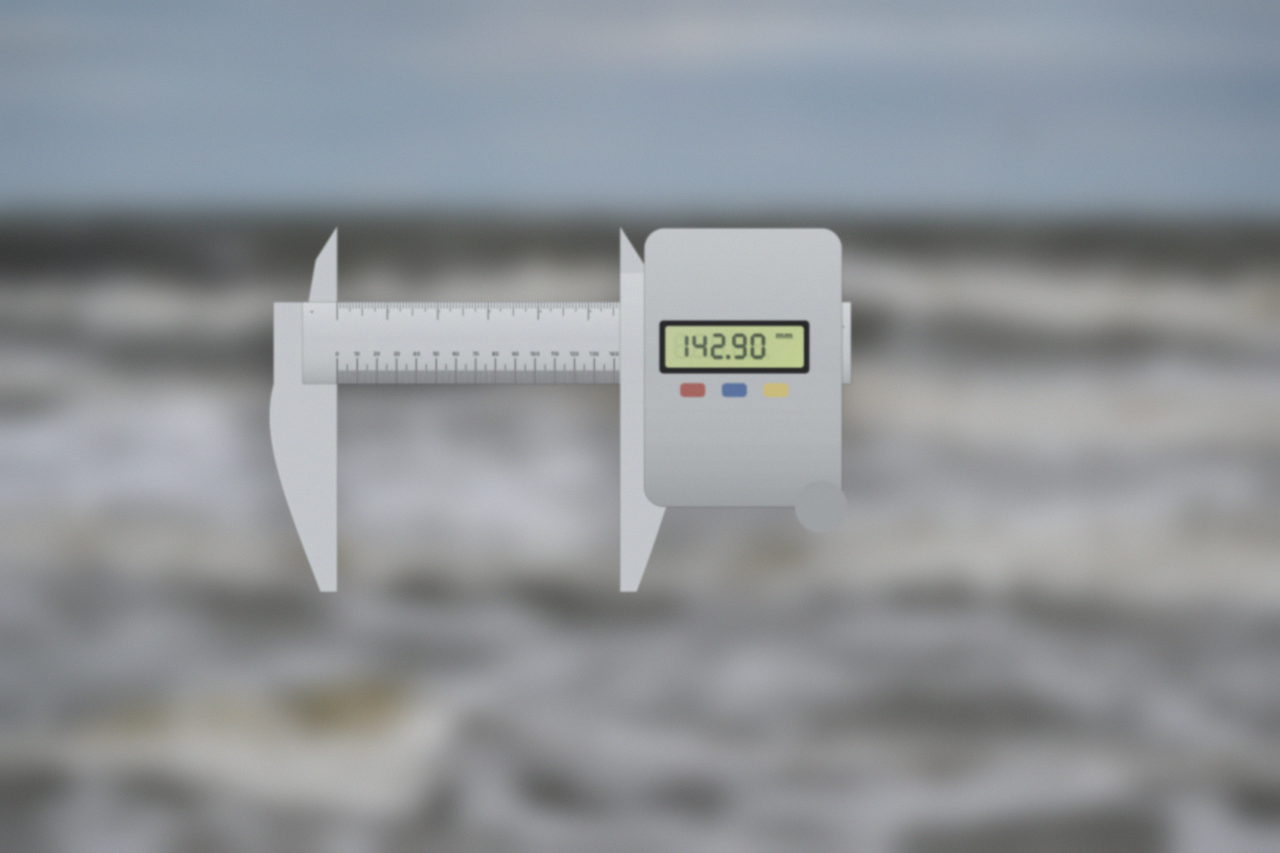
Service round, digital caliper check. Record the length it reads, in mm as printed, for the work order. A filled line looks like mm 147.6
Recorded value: mm 142.90
